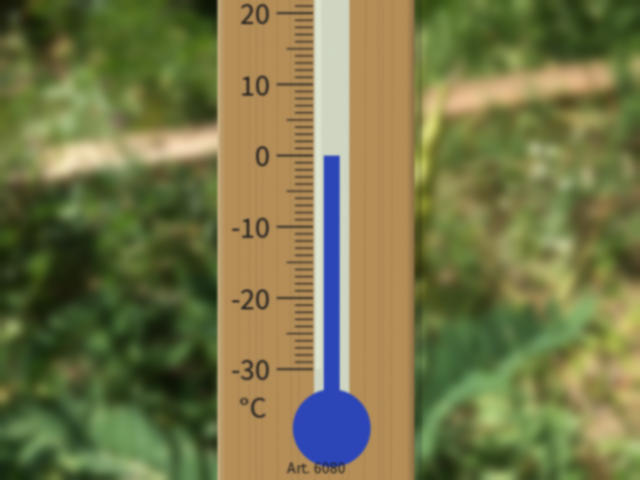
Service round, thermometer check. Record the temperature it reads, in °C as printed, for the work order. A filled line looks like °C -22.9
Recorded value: °C 0
